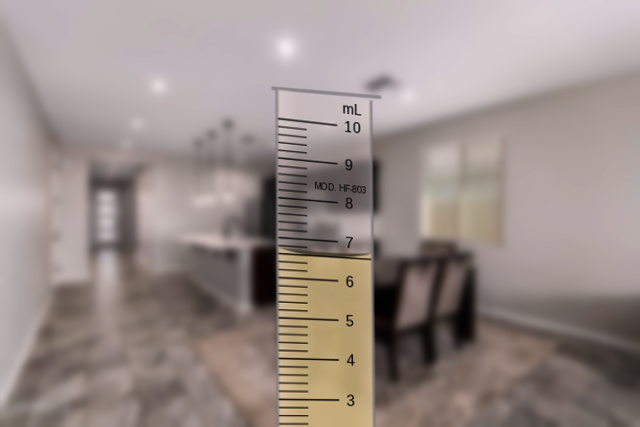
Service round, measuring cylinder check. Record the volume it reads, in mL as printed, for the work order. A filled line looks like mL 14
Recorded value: mL 6.6
